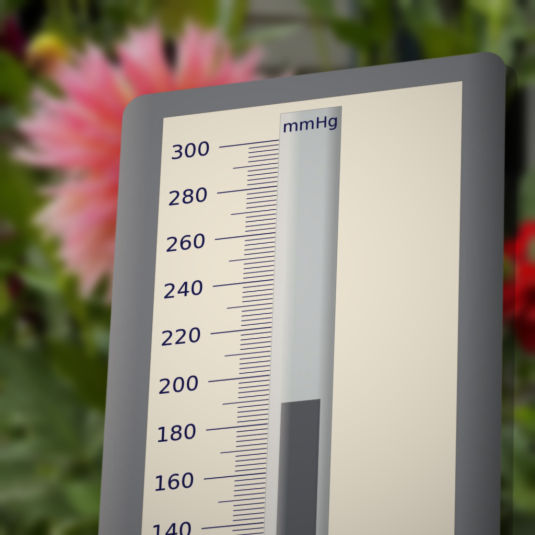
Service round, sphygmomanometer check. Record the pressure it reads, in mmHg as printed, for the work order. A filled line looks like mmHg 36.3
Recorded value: mmHg 188
